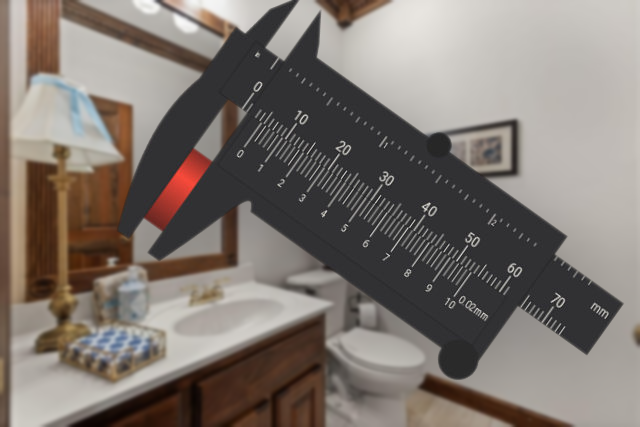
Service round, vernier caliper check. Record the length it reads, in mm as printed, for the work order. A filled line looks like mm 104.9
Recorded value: mm 4.5
